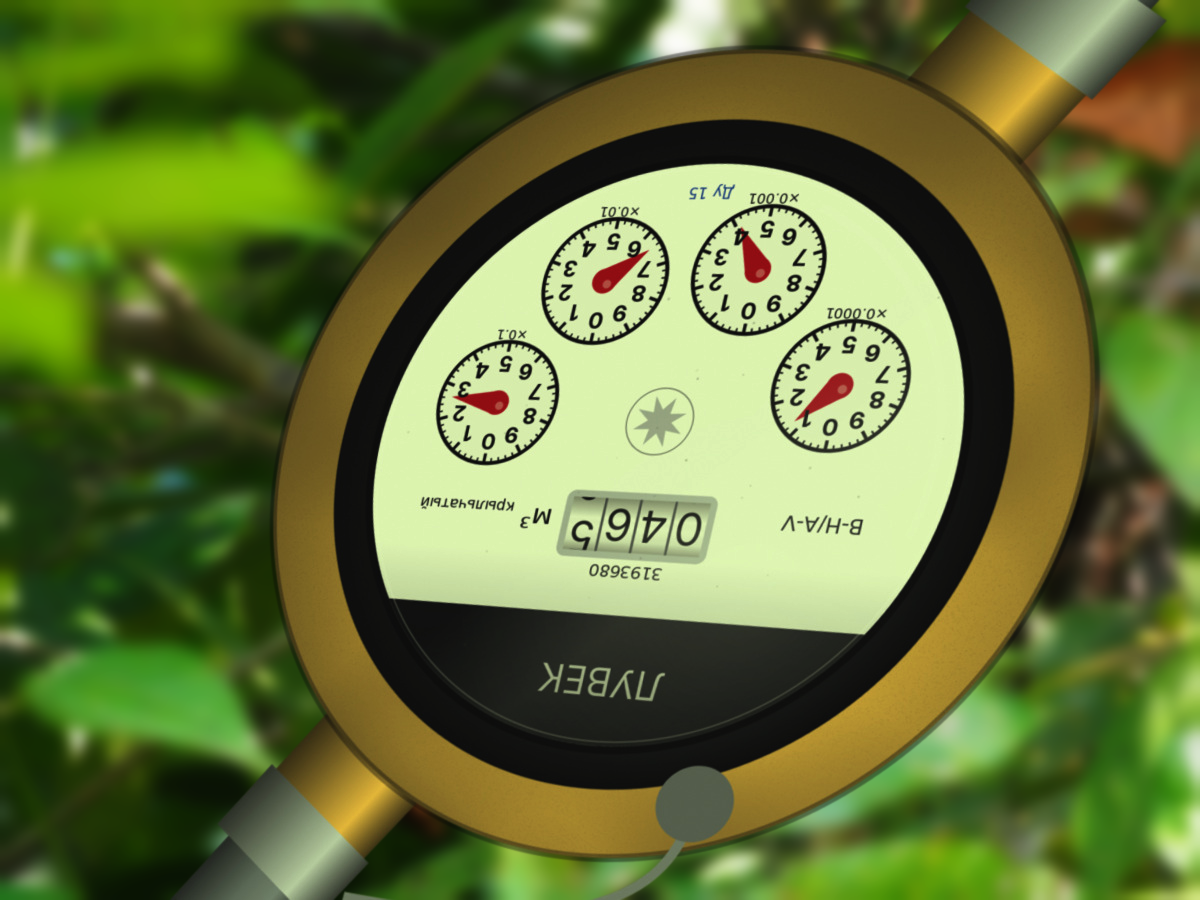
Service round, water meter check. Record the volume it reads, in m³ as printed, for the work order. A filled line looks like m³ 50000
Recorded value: m³ 465.2641
